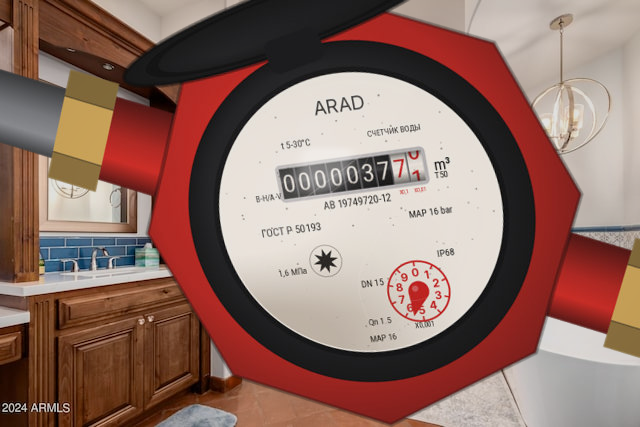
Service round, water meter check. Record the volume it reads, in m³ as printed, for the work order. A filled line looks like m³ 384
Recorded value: m³ 37.705
